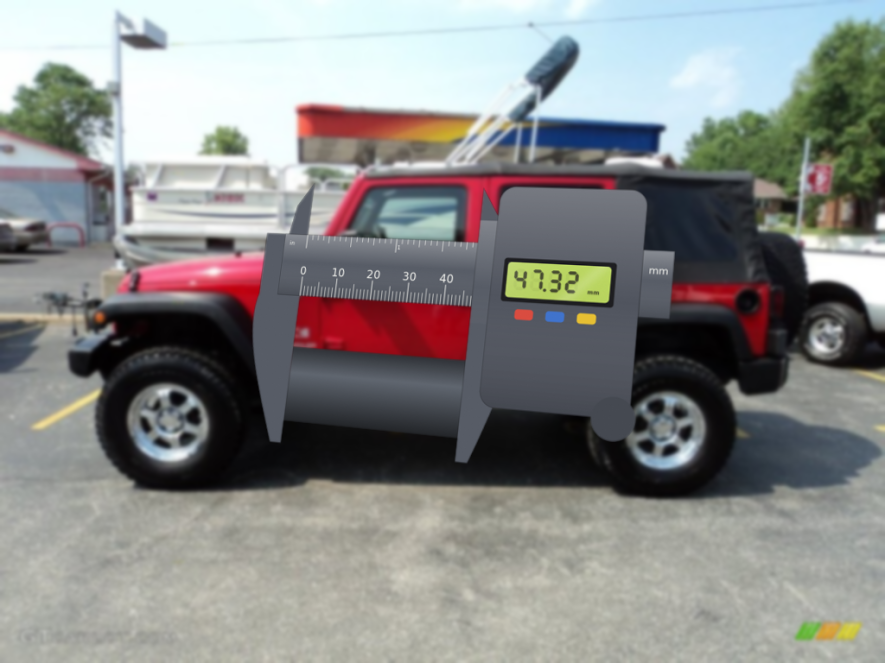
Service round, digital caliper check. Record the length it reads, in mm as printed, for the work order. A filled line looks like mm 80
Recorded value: mm 47.32
